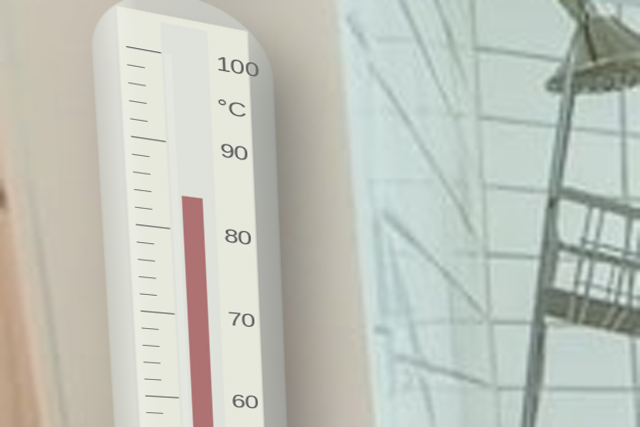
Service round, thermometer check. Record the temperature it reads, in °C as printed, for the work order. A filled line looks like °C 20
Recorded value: °C 84
